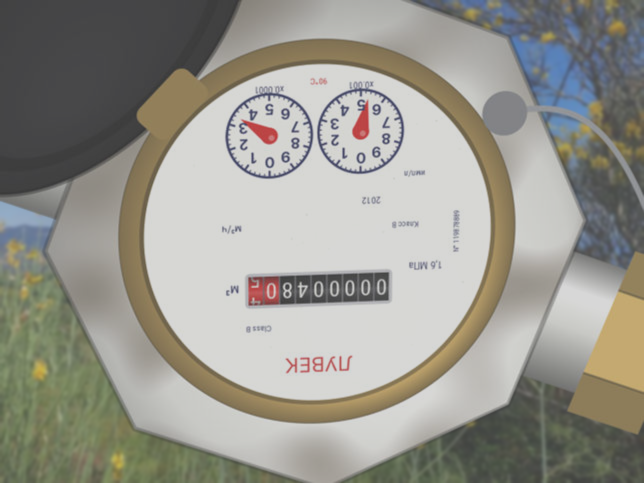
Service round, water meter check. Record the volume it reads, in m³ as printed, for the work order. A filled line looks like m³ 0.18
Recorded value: m³ 48.0453
